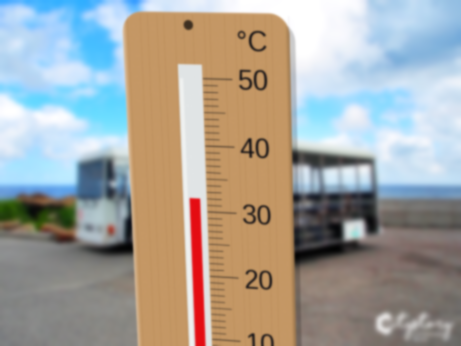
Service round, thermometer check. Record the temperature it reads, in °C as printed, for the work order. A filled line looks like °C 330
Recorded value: °C 32
